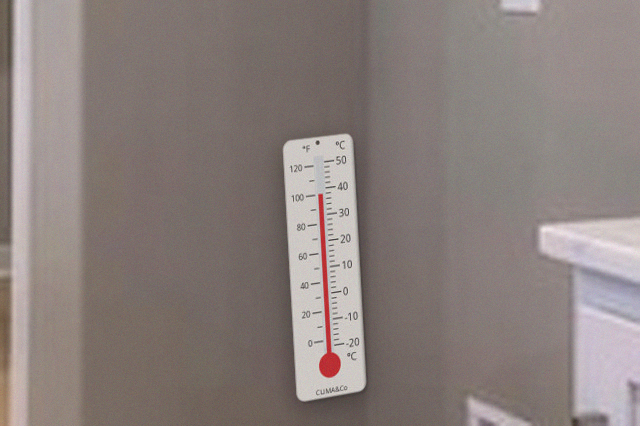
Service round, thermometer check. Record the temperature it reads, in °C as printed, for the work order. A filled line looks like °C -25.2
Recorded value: °C 38
